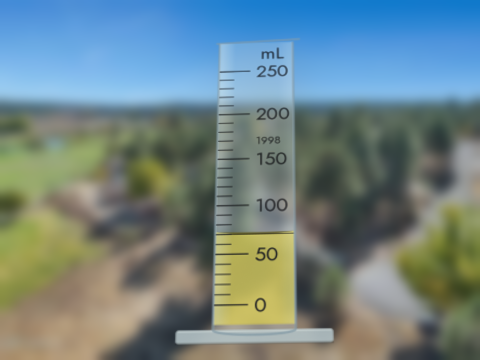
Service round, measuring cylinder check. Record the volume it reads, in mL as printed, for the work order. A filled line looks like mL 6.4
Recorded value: mL 70
